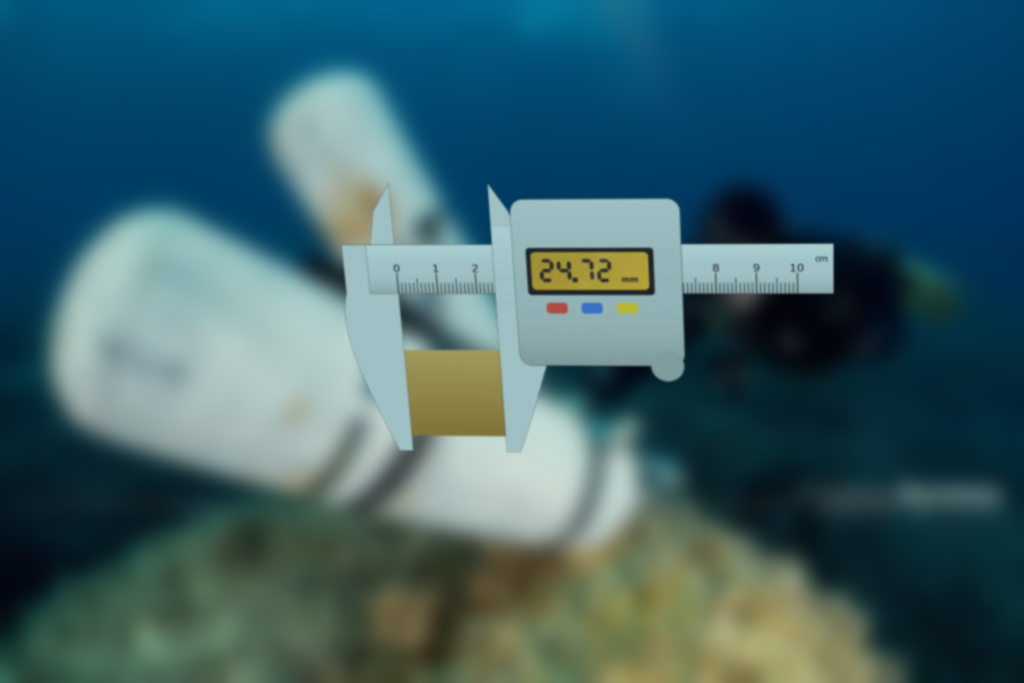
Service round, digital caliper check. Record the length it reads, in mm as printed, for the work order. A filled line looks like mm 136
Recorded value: mm 24.72
